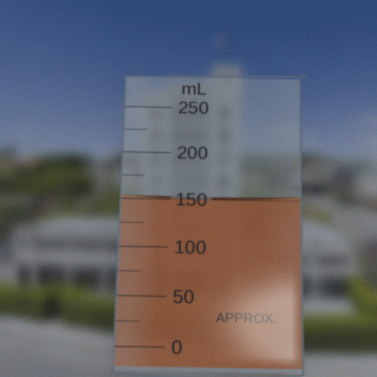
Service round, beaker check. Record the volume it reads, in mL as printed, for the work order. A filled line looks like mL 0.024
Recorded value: mL 150
